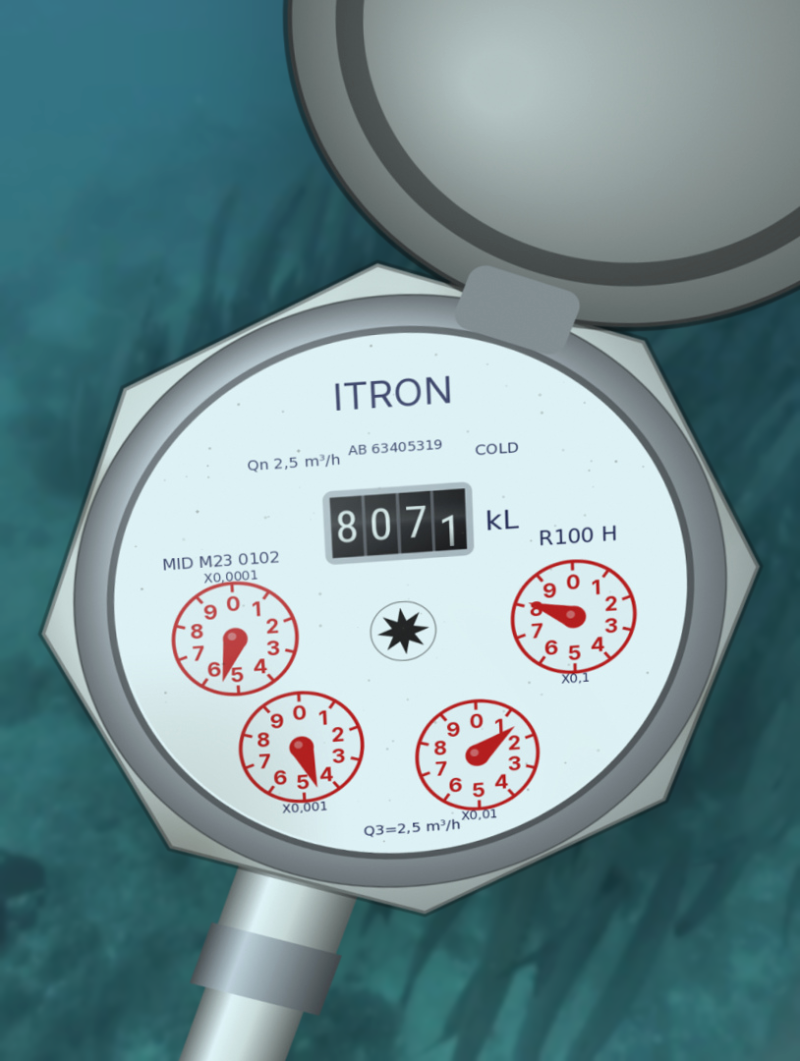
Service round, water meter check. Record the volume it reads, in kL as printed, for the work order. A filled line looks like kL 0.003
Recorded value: kL 8070.8145
